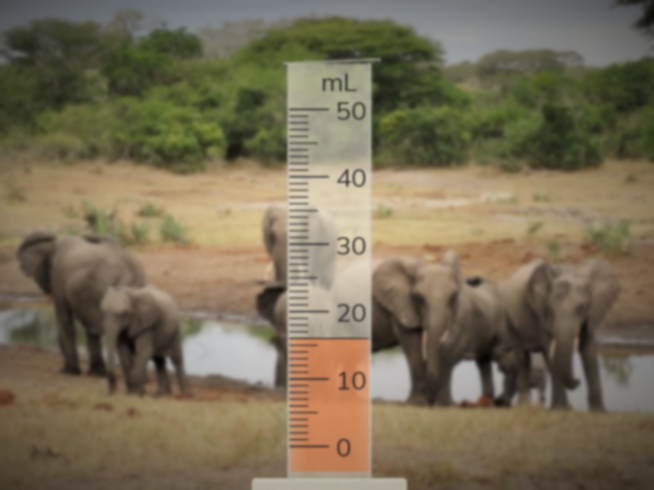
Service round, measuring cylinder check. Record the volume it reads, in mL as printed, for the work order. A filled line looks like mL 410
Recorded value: mL 16
